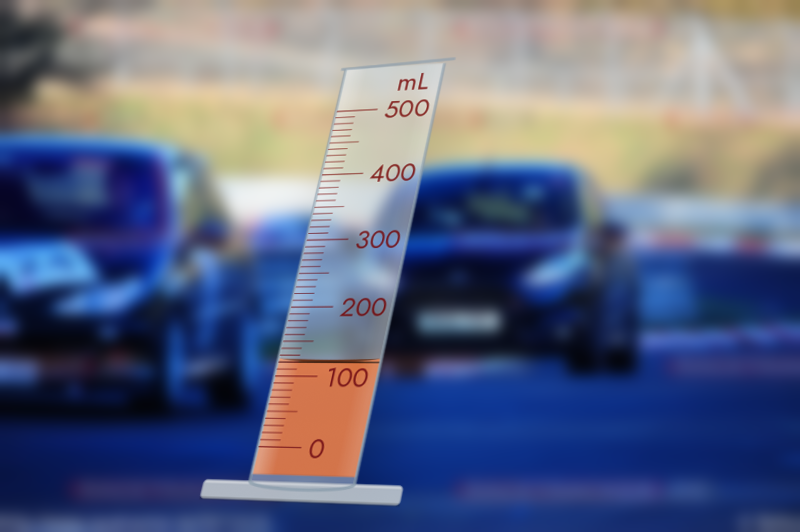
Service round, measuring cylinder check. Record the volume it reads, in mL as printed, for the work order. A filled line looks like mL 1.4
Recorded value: mL 120
